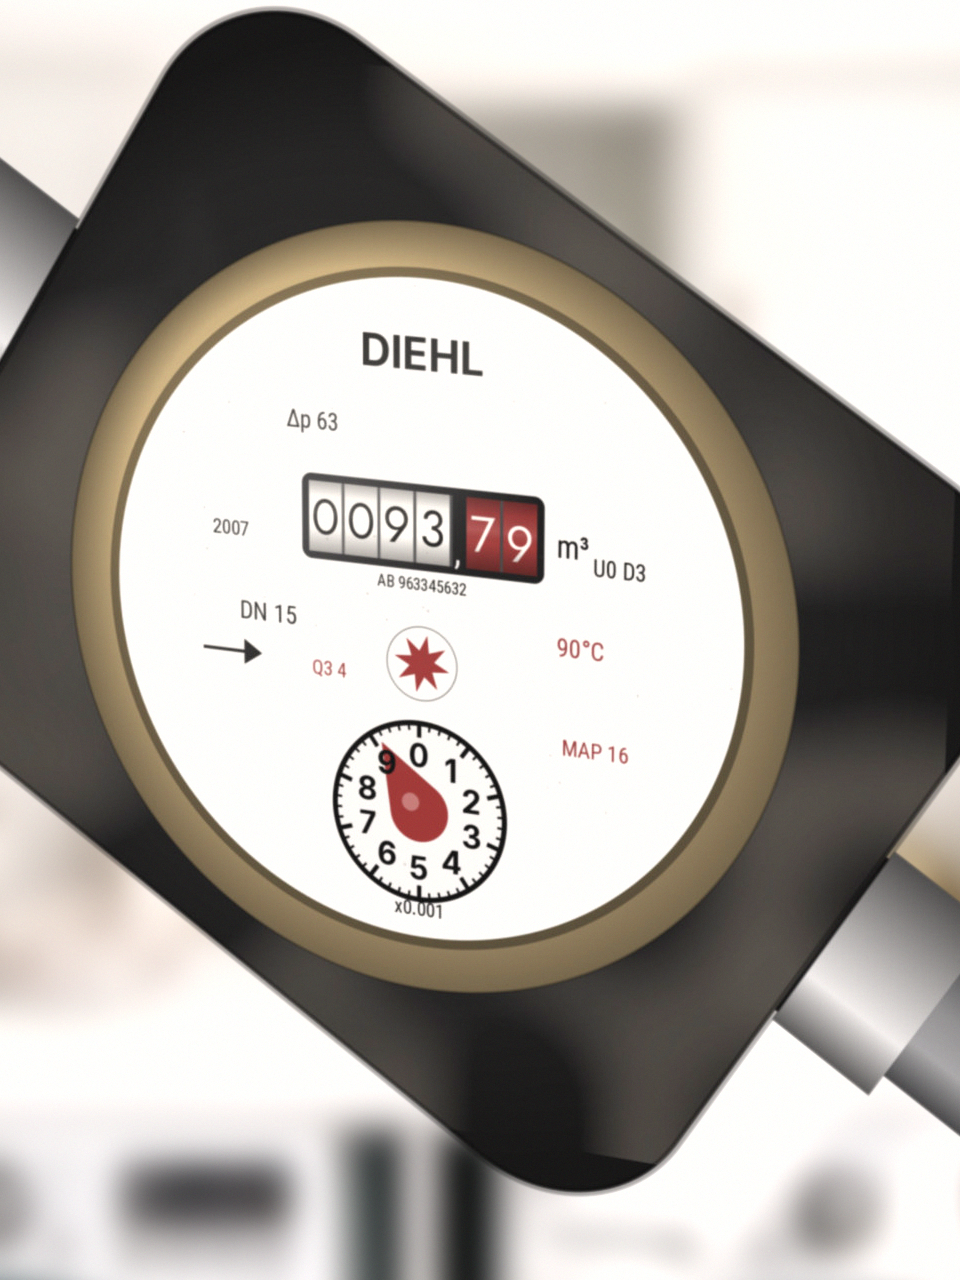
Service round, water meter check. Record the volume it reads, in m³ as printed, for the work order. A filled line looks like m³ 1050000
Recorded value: m³ 93.789
